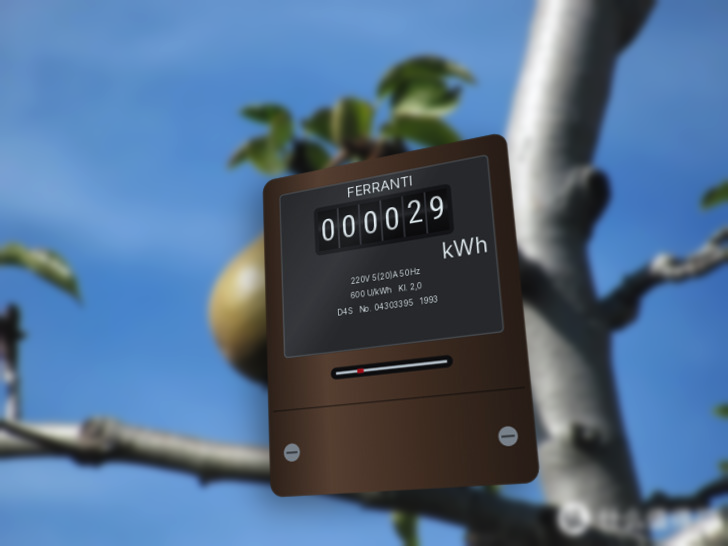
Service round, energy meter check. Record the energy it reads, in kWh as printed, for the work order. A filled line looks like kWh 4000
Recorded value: kWh 29
